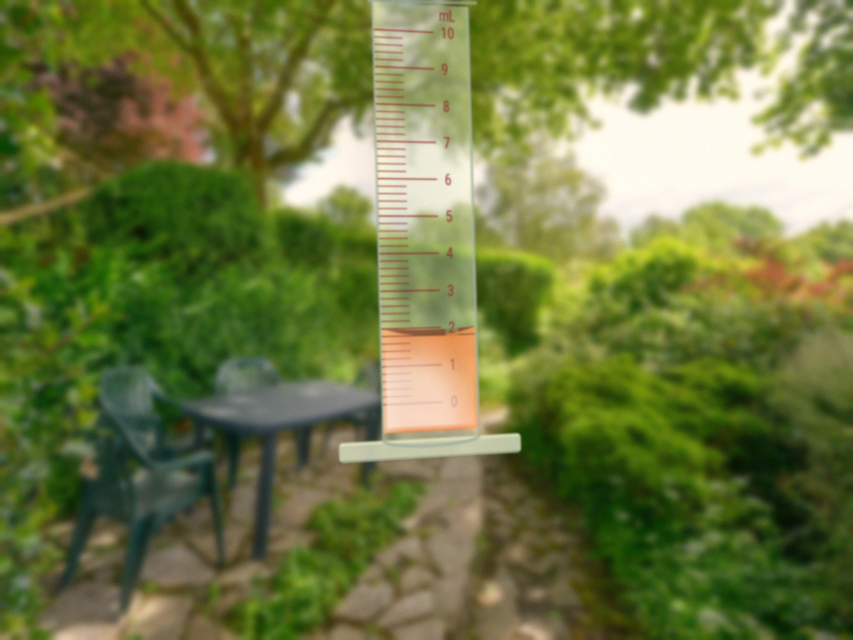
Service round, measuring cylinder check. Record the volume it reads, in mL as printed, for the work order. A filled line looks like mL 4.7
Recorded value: mL 1.8
